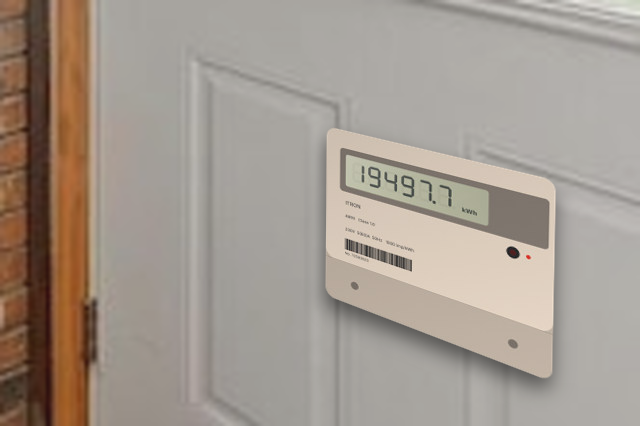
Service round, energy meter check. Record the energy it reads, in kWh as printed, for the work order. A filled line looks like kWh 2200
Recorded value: kWh 19497.7
